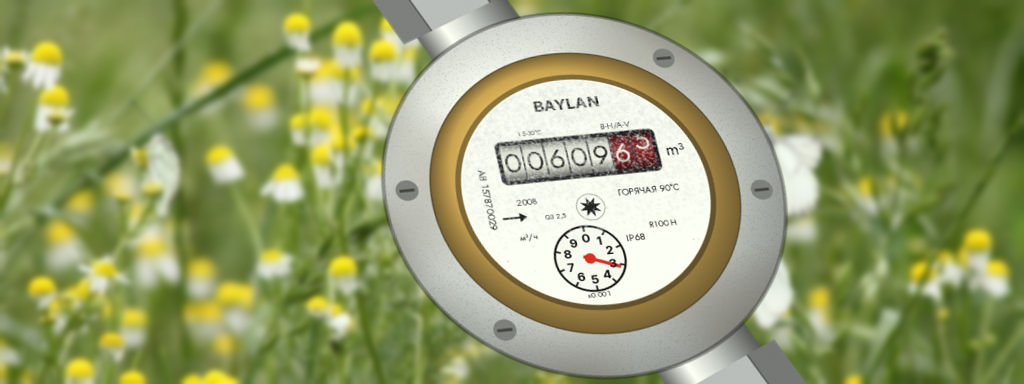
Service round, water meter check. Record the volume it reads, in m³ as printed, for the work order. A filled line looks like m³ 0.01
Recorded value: m³ 609.653
